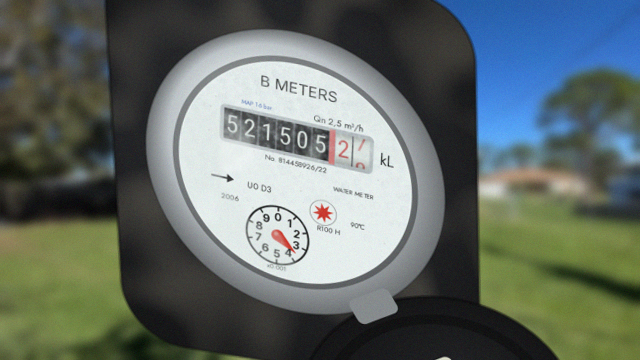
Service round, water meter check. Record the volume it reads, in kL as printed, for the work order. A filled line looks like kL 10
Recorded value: kL 521505.273
